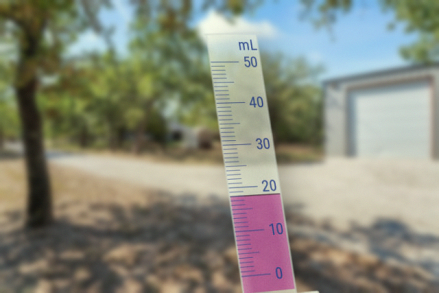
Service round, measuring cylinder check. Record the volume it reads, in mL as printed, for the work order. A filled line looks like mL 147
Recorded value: mL 18
